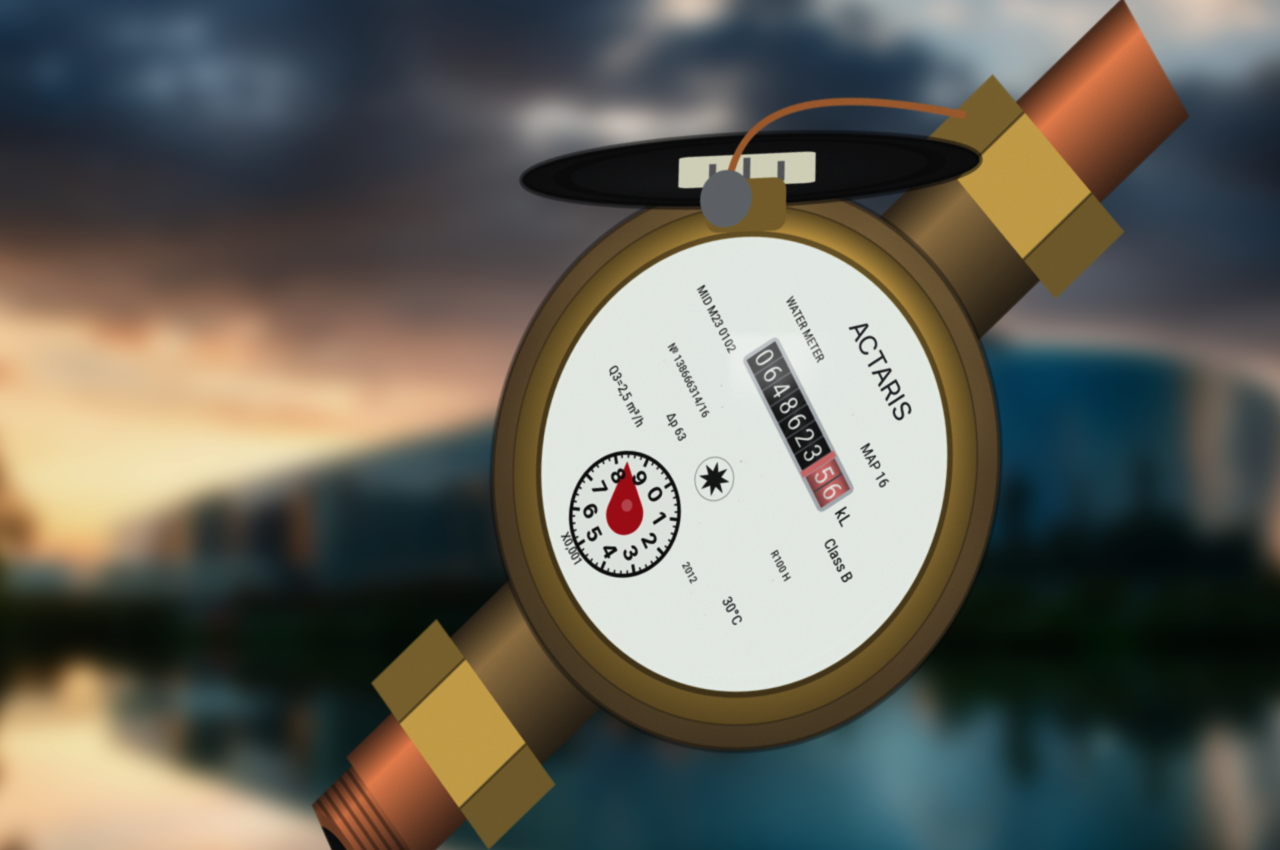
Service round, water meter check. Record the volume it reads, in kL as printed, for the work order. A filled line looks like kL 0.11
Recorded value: kL 648623.568
